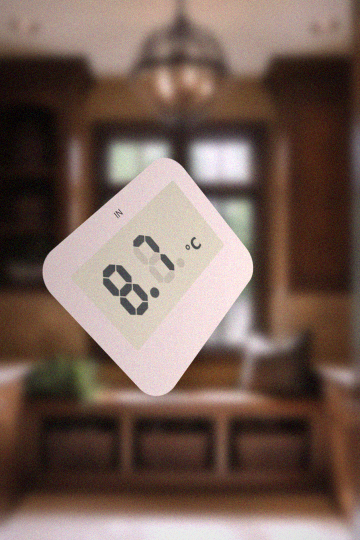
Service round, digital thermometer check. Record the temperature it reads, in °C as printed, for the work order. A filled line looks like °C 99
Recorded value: °C 8.7
